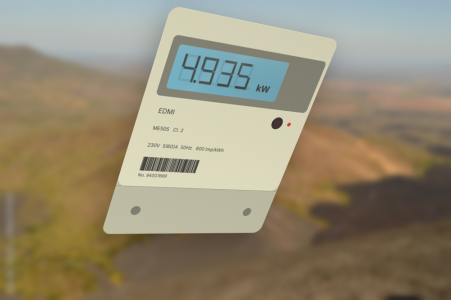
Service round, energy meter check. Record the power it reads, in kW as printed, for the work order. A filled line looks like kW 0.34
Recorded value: kW 4.935
